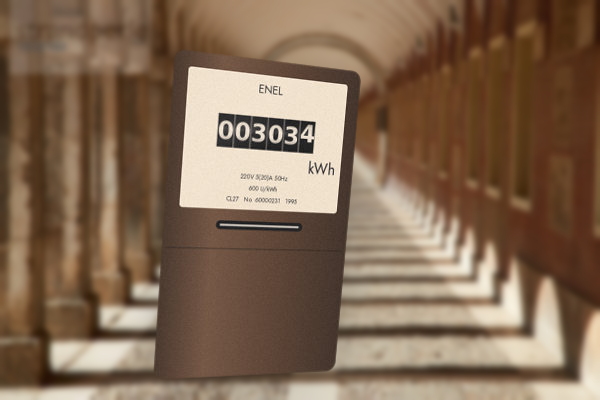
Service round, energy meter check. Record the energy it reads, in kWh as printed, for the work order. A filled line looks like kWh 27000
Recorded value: kWh 3034
